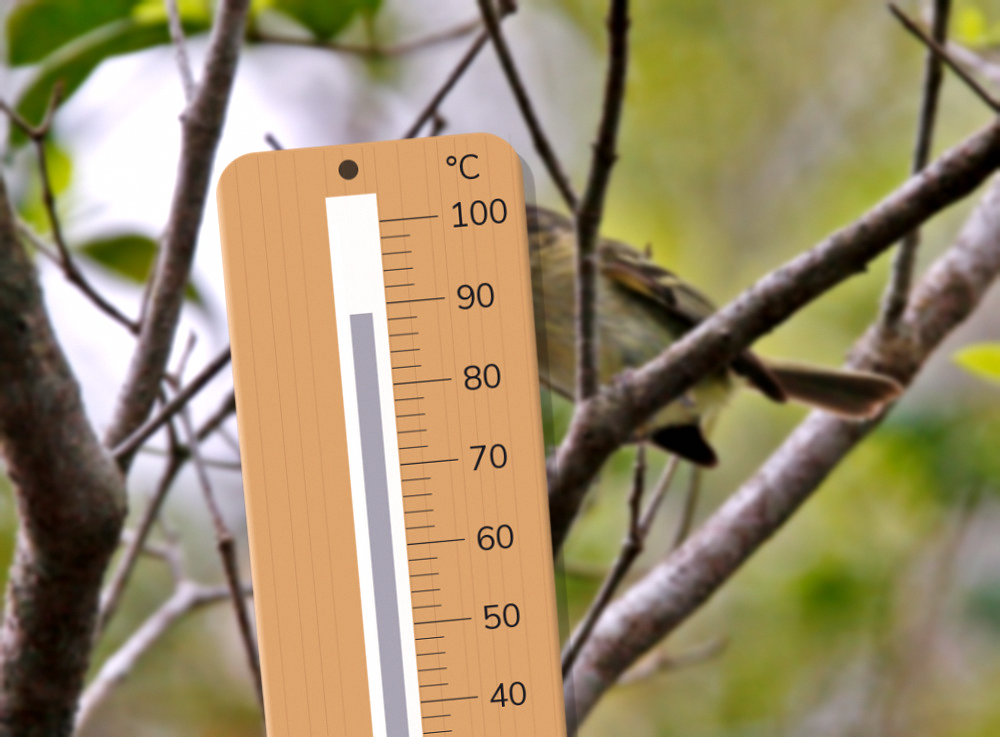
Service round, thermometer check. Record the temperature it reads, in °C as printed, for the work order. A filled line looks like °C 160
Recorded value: °C 89
